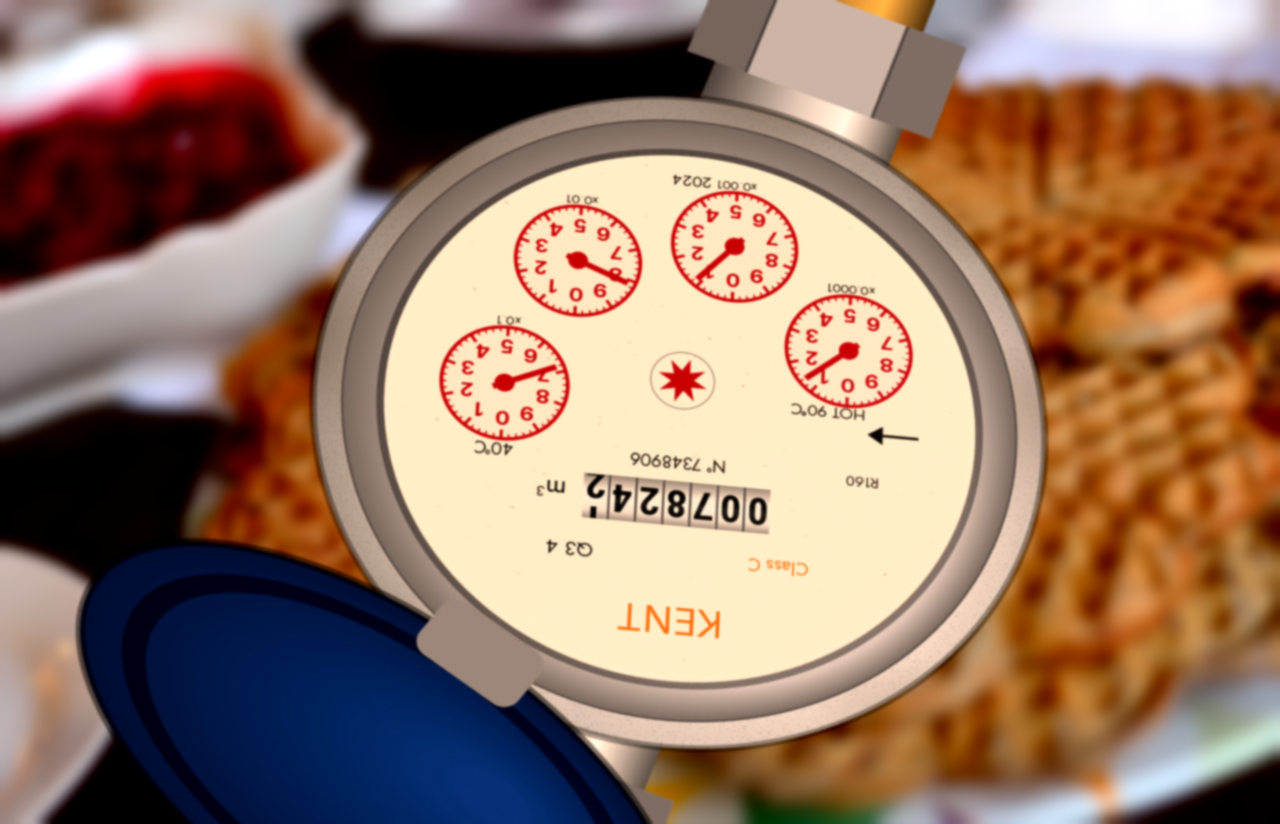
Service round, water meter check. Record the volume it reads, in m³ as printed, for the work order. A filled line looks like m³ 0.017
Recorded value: m³ 78241.6811
